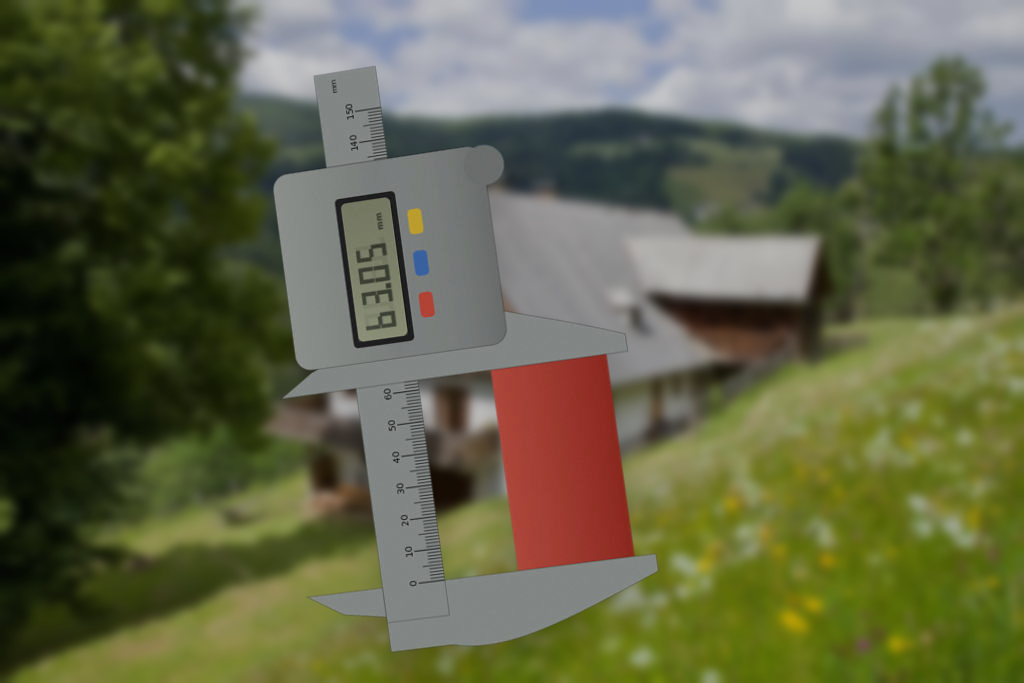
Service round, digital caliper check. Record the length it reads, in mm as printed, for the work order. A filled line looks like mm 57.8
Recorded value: mm 63.05
